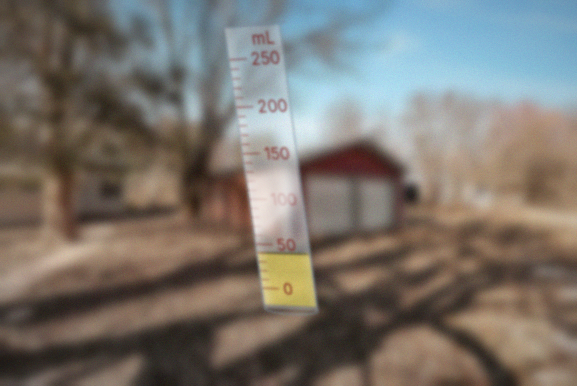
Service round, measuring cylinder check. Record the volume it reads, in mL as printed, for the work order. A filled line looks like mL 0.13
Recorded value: mL 40
